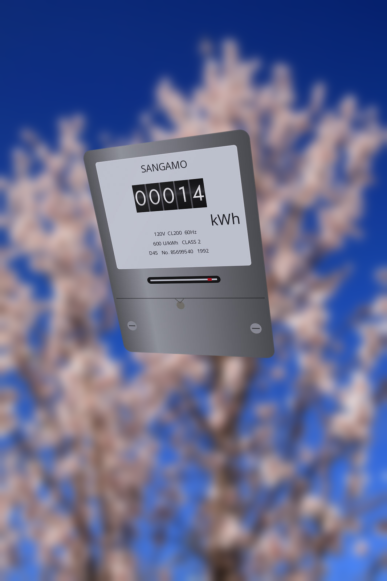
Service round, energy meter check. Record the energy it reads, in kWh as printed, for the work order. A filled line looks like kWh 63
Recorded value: kWh 14
